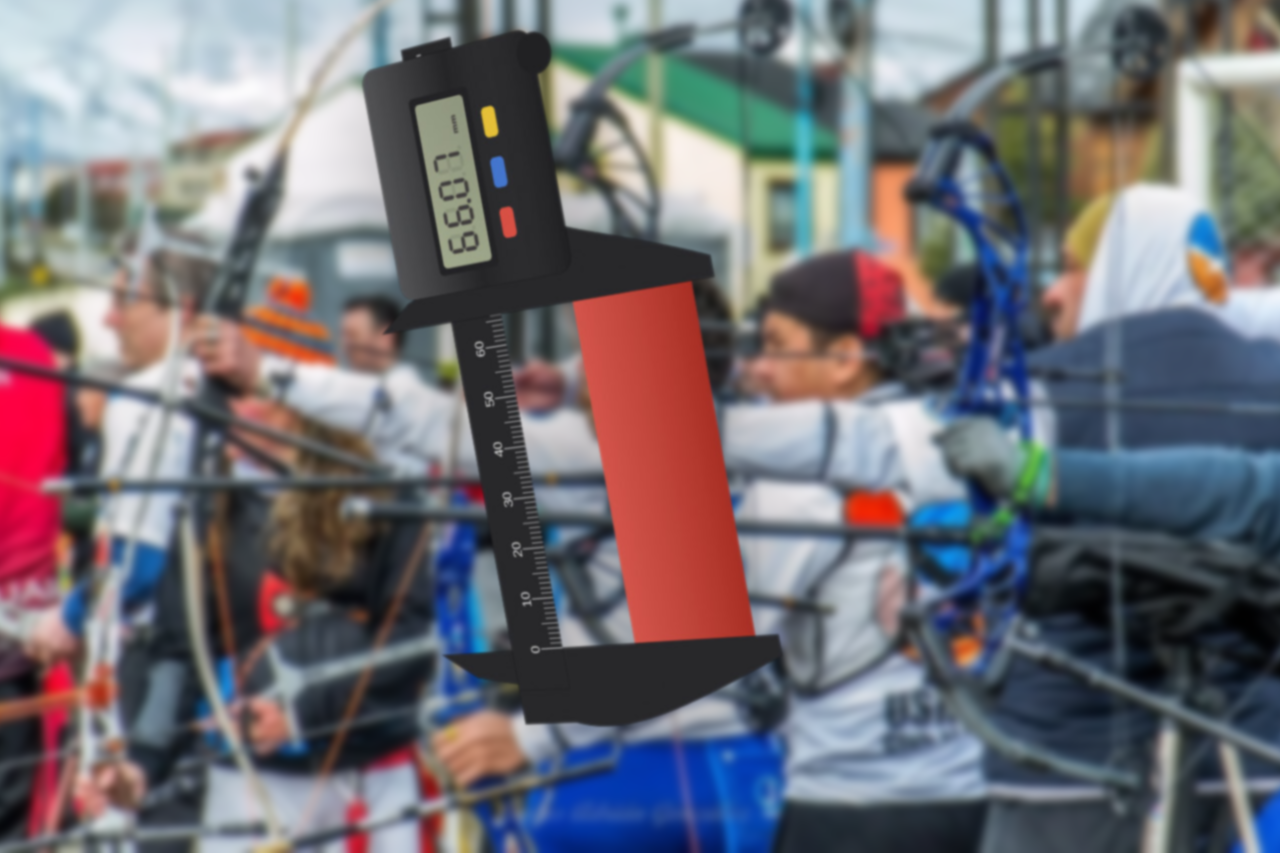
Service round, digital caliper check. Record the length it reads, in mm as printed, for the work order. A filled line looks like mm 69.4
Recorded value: mm 66.07
